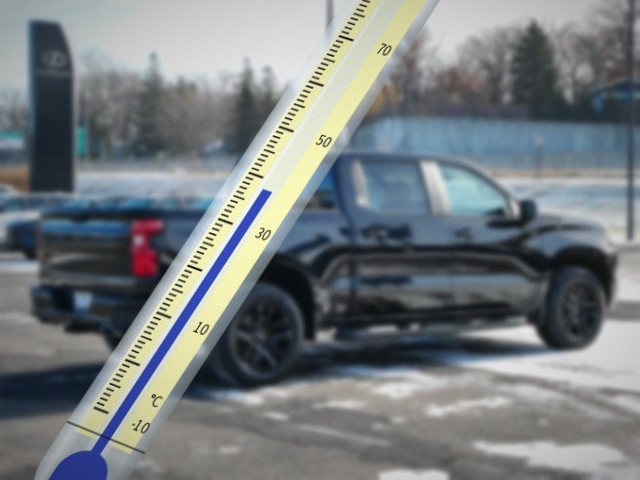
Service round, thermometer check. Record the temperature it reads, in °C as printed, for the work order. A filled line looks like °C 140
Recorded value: °C 38
